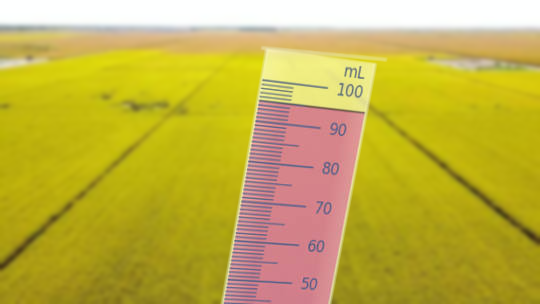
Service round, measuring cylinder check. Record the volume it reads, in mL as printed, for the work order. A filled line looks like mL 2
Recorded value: mL 95
